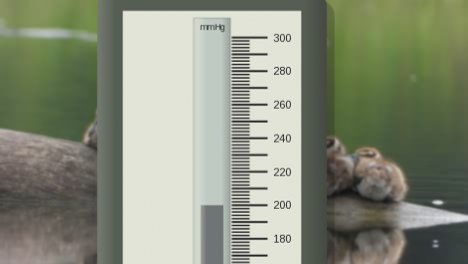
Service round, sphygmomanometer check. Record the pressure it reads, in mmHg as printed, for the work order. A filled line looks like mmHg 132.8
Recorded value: mmHg 200
